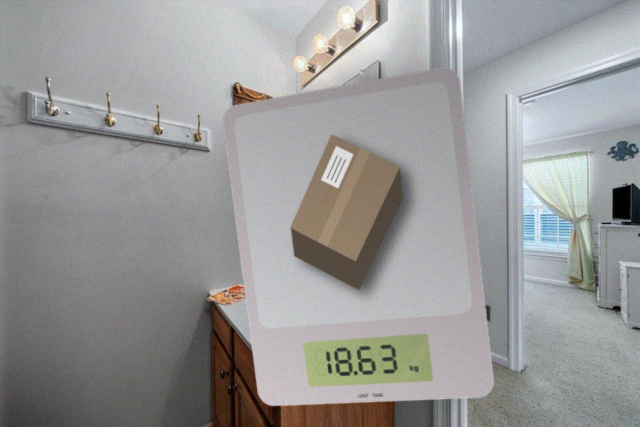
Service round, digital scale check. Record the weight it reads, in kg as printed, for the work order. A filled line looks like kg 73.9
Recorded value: kg 18.63
